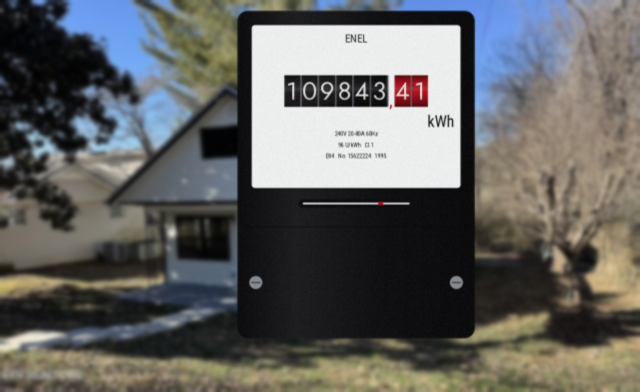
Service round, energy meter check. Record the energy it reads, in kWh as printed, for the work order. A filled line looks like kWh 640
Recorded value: kWh 109843.41
